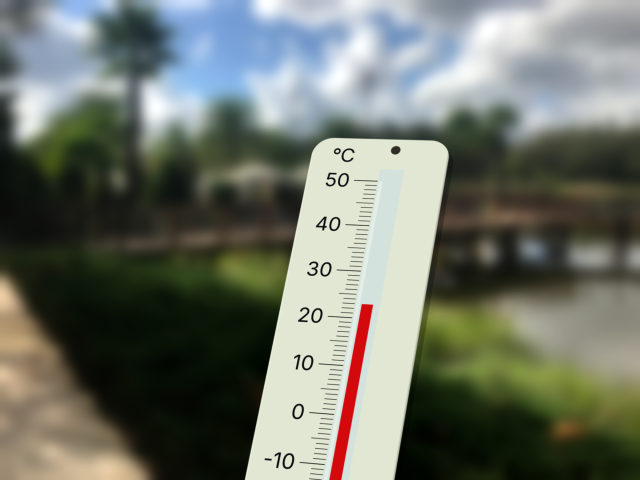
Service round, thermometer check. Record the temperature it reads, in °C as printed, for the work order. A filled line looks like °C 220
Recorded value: °C 23
